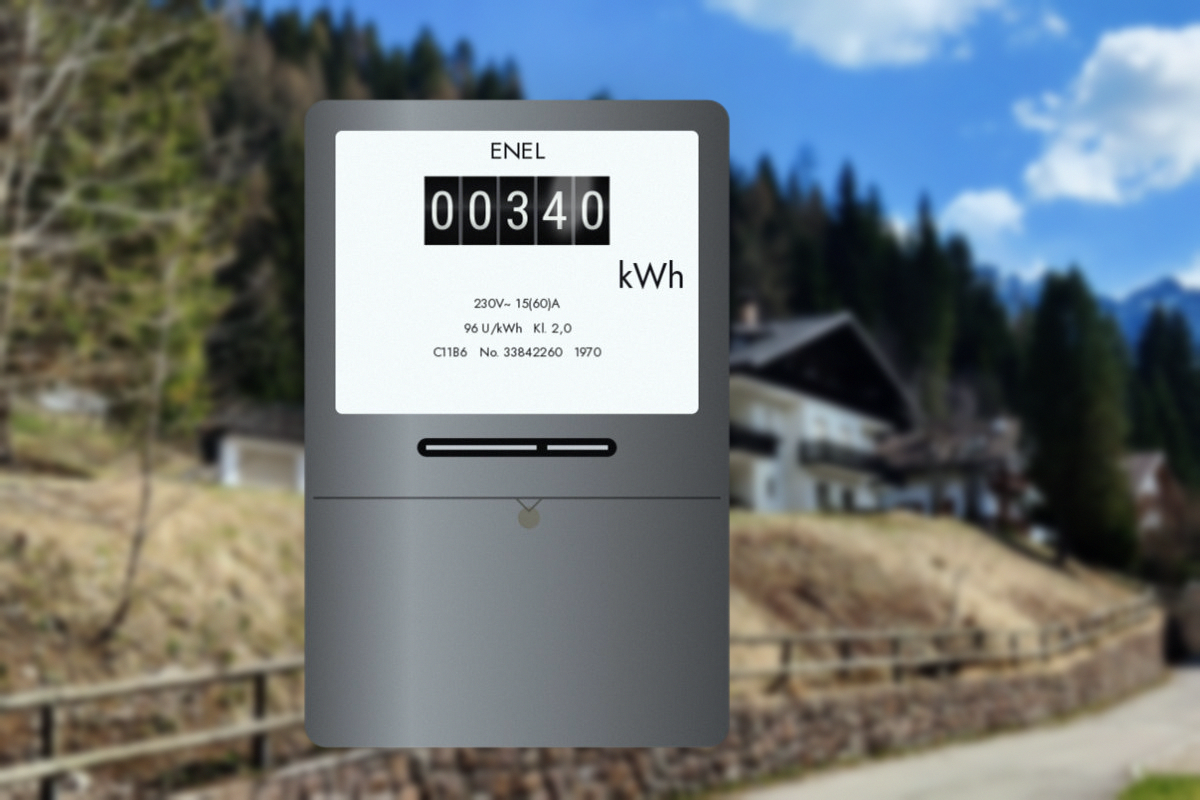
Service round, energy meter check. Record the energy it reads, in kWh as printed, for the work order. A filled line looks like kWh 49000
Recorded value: kWh 340
